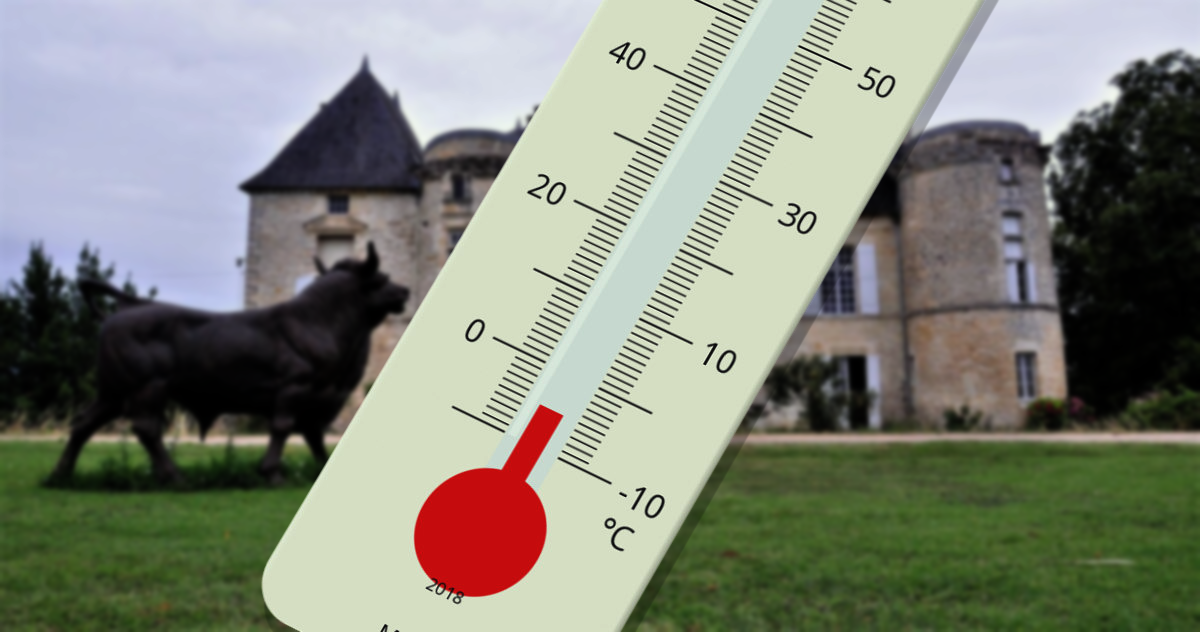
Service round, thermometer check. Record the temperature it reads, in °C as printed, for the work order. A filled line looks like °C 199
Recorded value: °C -5
